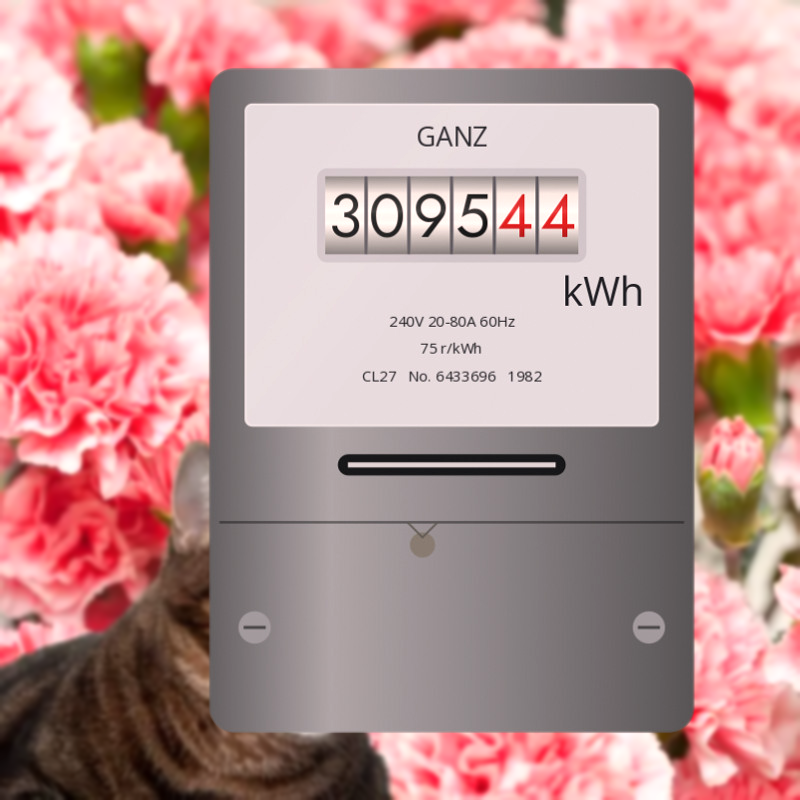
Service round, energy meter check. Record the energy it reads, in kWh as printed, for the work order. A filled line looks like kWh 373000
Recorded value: kWh 3095.44
